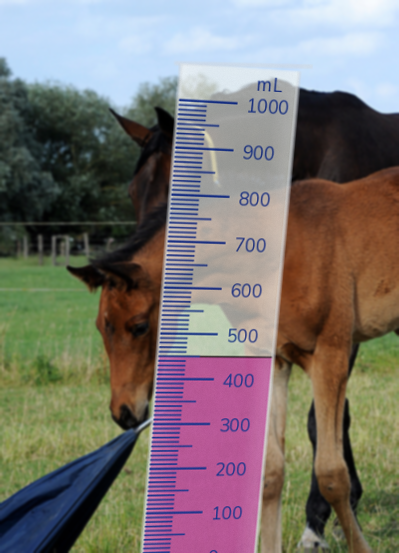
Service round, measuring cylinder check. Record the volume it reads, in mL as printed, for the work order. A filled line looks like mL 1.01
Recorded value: mL 450
